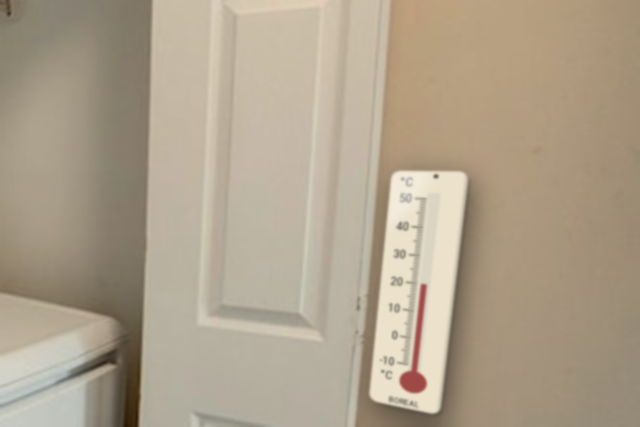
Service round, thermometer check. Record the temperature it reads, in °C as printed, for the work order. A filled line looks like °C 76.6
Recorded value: °C 20
